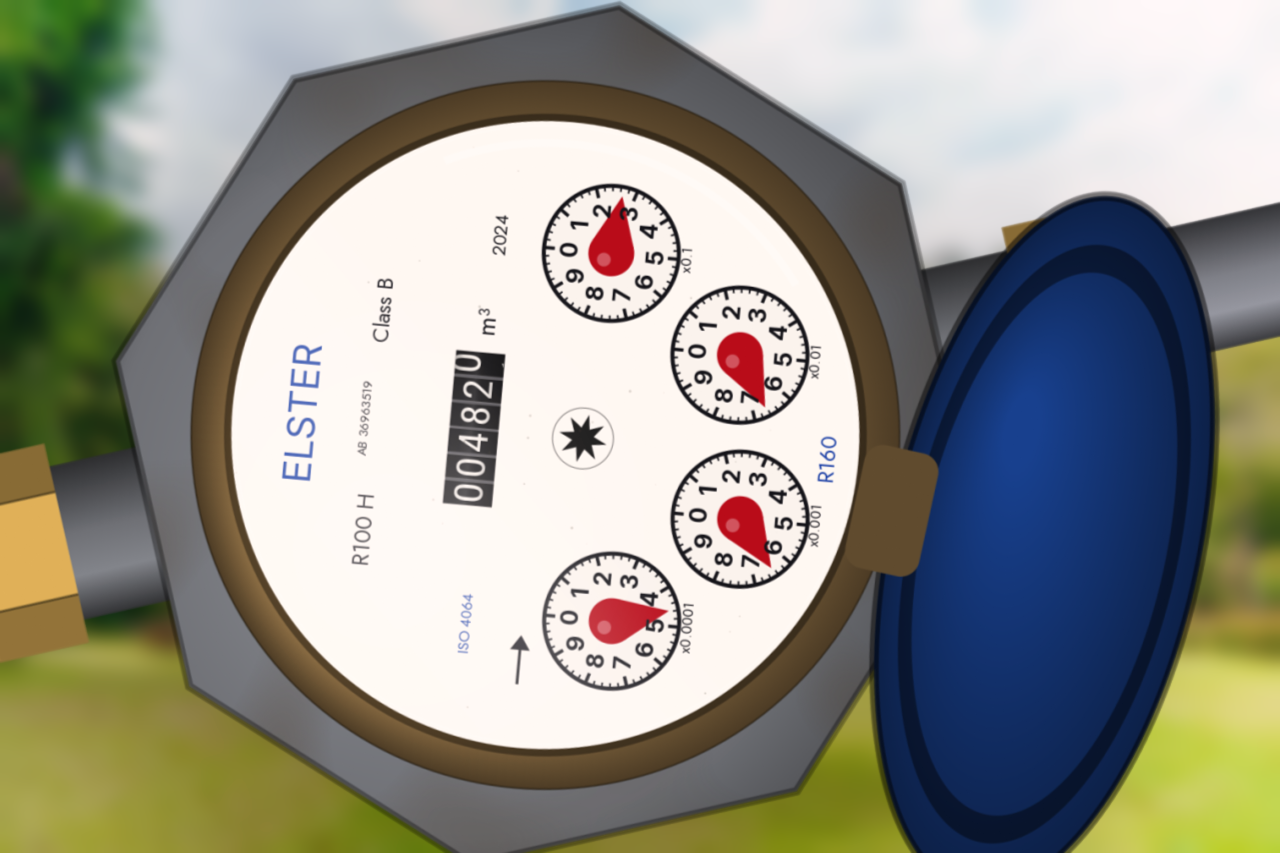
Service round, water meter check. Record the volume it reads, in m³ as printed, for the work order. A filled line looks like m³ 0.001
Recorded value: m³ 4820.2664
